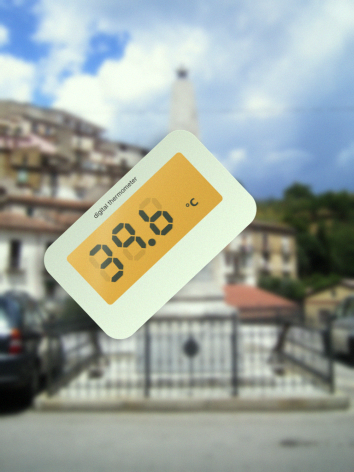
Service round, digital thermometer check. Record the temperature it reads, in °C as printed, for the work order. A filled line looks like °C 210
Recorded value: °C 39.6
